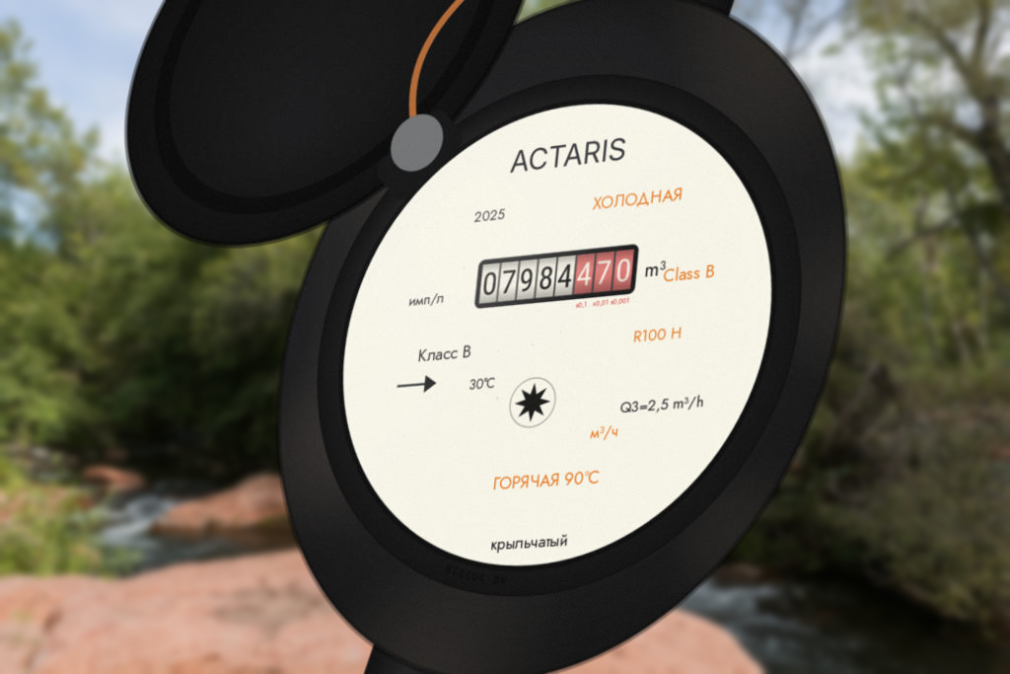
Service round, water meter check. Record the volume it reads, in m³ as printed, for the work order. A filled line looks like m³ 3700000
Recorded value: m³ 7984.470
